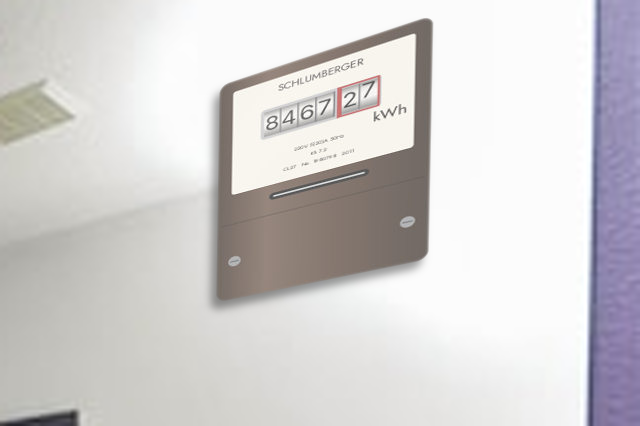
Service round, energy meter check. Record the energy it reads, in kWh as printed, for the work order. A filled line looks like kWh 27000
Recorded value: kWh 8467.27
